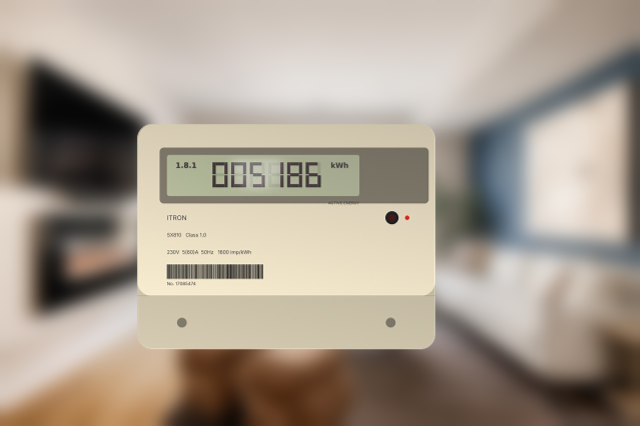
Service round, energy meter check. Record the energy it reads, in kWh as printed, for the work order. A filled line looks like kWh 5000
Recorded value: kWh 5186
